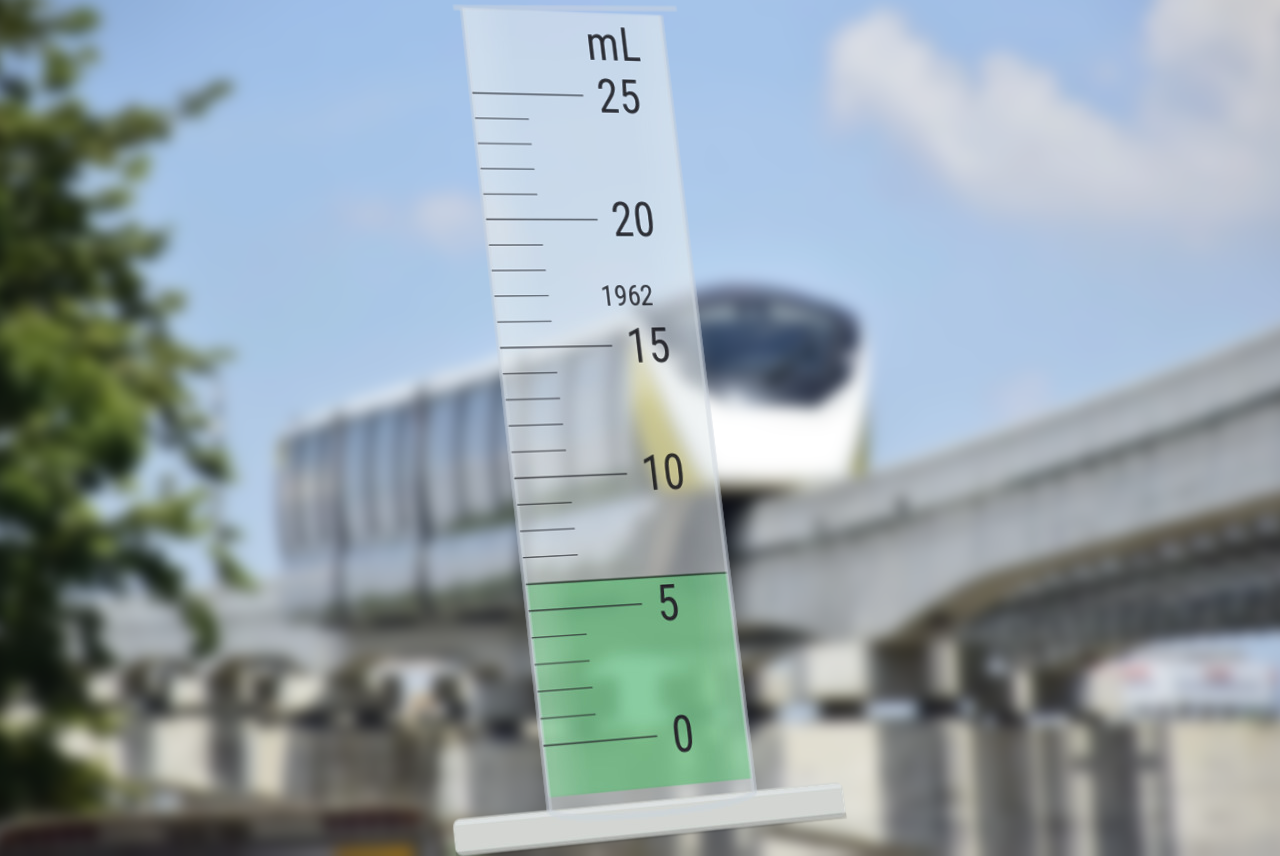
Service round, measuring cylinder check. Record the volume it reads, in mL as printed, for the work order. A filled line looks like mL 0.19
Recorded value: mL 6
